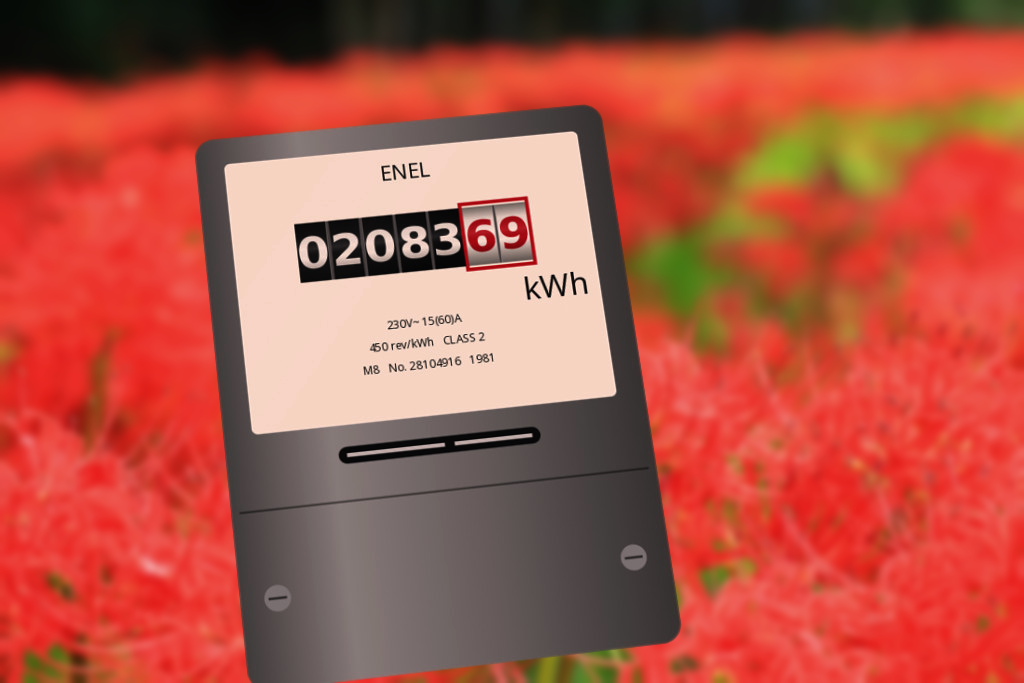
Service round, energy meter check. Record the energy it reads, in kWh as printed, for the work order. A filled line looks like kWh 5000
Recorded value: kWh 2083.69
